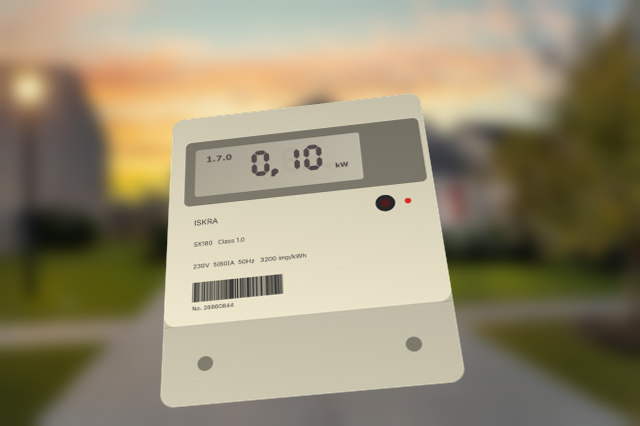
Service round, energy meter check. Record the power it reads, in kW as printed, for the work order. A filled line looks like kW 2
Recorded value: kW 0.10
